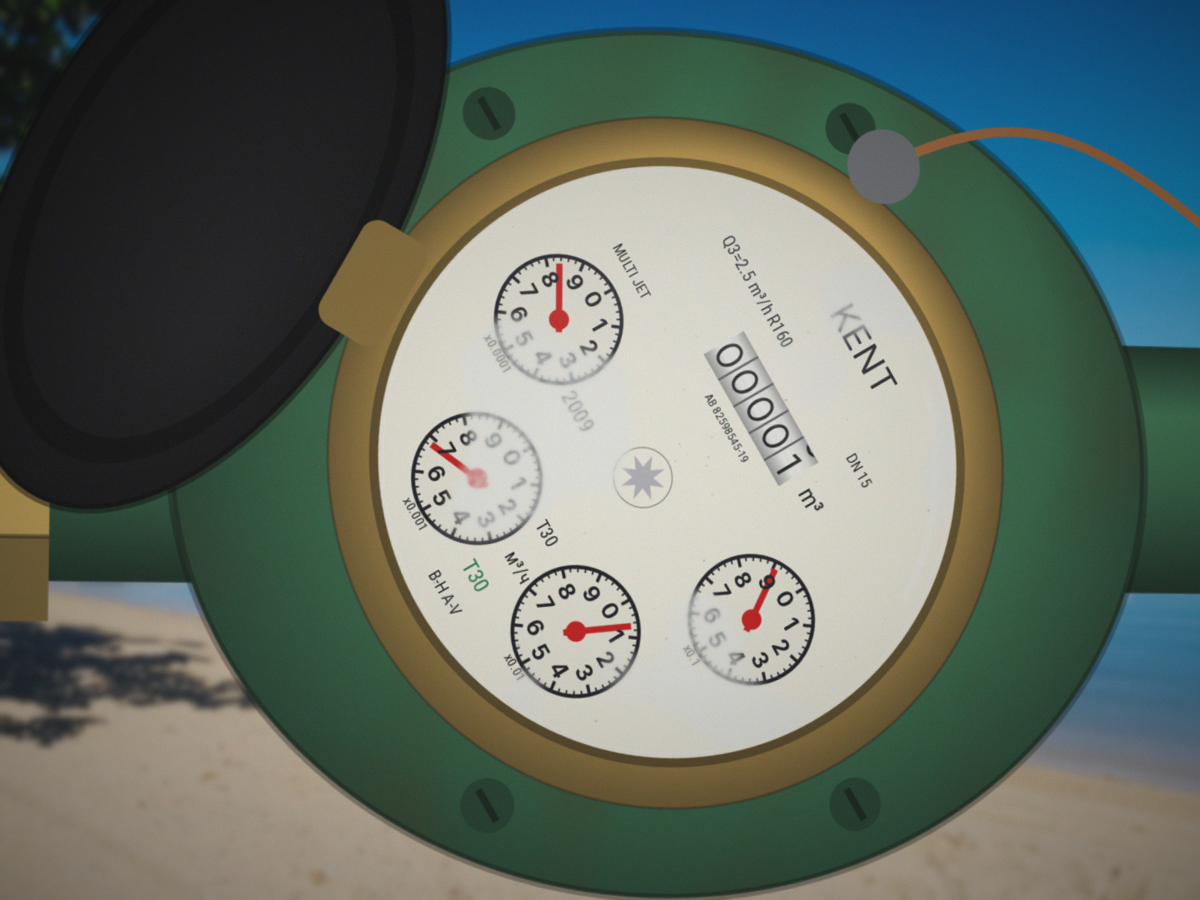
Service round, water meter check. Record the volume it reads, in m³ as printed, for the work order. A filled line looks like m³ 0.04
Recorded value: m³ 0.9068
